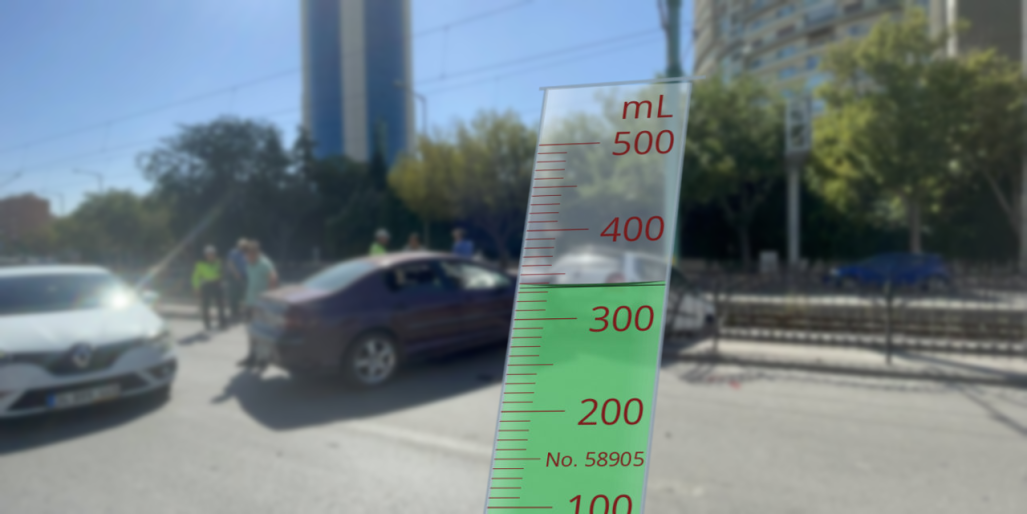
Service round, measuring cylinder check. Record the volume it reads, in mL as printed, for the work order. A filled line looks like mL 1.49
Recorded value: mL 335
